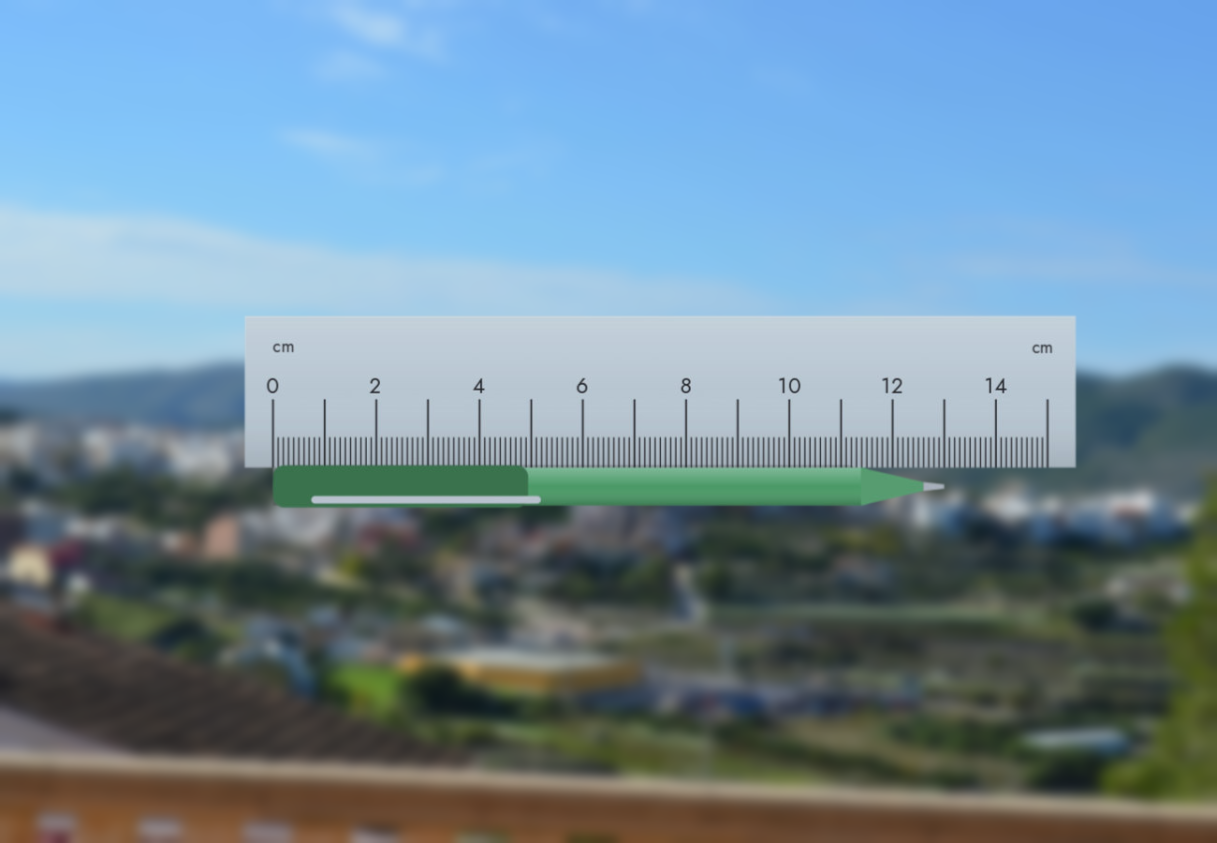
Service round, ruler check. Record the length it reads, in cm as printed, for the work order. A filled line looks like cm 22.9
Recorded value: cm 13
